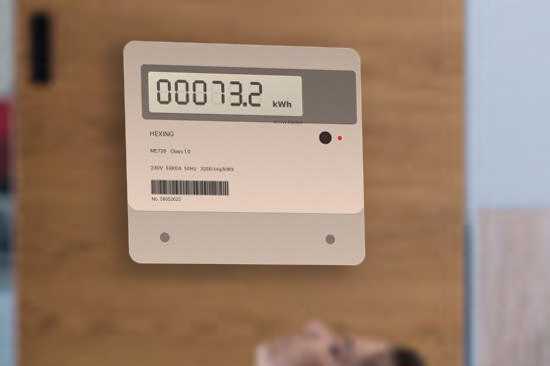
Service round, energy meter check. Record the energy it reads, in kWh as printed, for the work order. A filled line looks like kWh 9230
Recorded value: kWh 73.2
